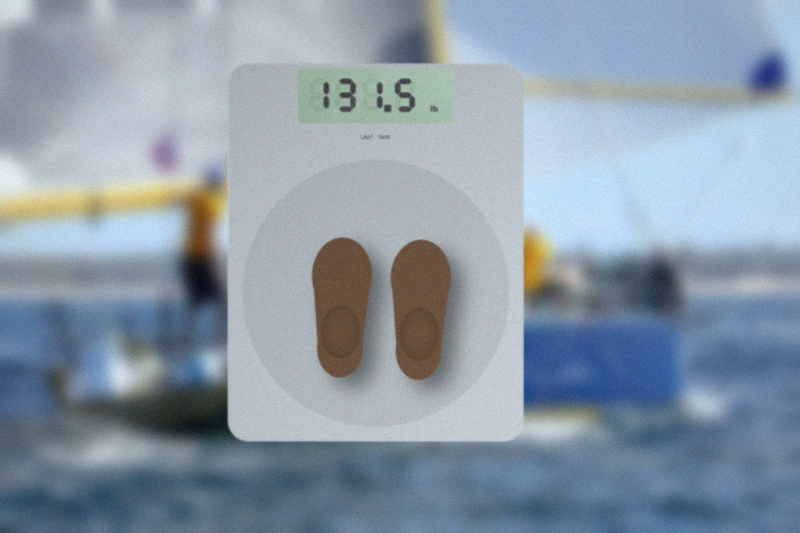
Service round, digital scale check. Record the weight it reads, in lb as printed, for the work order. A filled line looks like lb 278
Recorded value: lb 131.5
